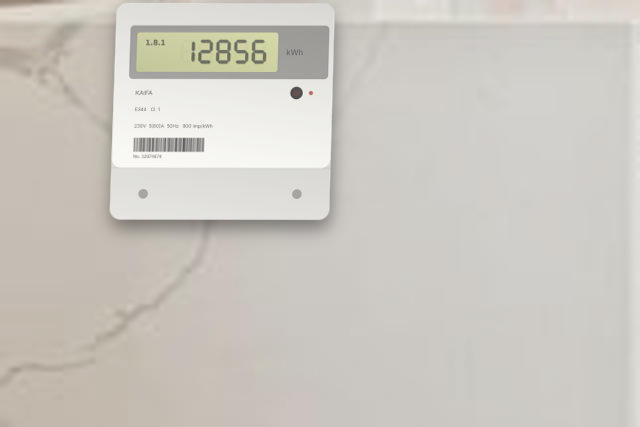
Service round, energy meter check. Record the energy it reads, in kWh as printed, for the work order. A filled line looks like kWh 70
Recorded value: kWh 12856
